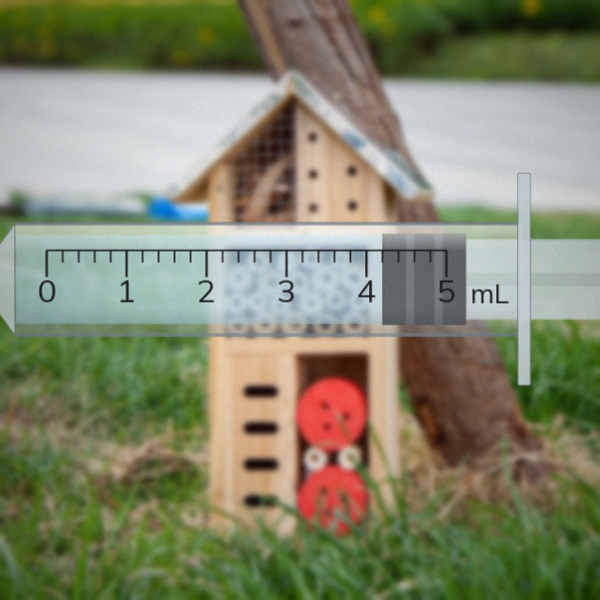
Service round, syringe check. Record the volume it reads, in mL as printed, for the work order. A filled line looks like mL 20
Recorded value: mL 4.2
